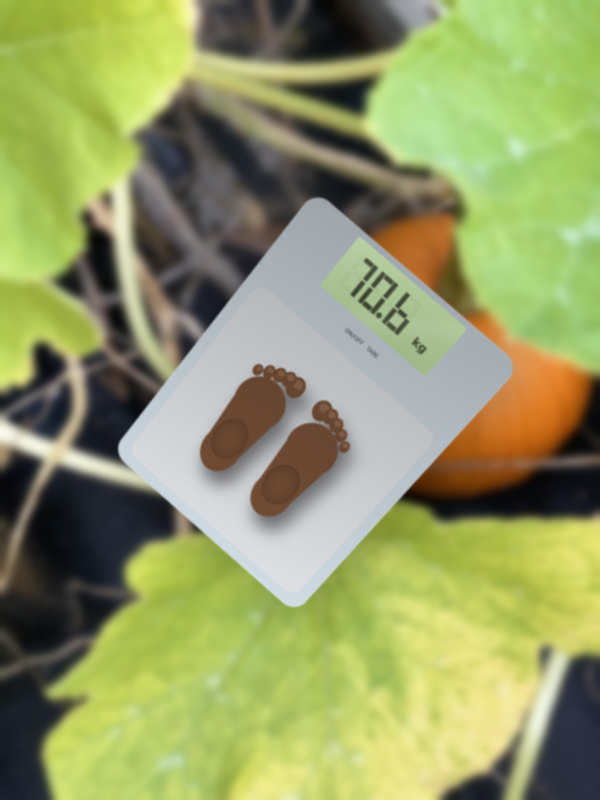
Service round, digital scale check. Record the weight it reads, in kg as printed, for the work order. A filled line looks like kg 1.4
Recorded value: kg 70.6
